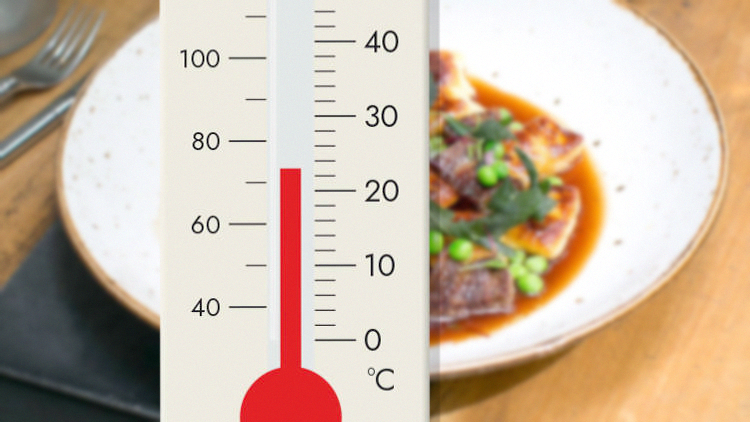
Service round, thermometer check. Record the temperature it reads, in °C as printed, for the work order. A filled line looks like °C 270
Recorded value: °C 23
